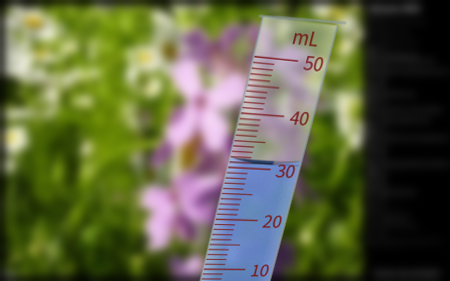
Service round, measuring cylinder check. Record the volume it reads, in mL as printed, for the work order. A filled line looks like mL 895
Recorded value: mL 31
